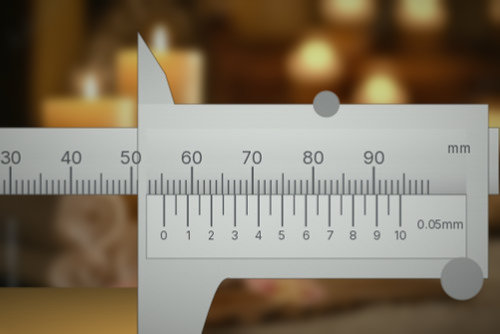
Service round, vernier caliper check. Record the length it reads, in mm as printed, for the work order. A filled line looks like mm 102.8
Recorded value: mm 55.4
